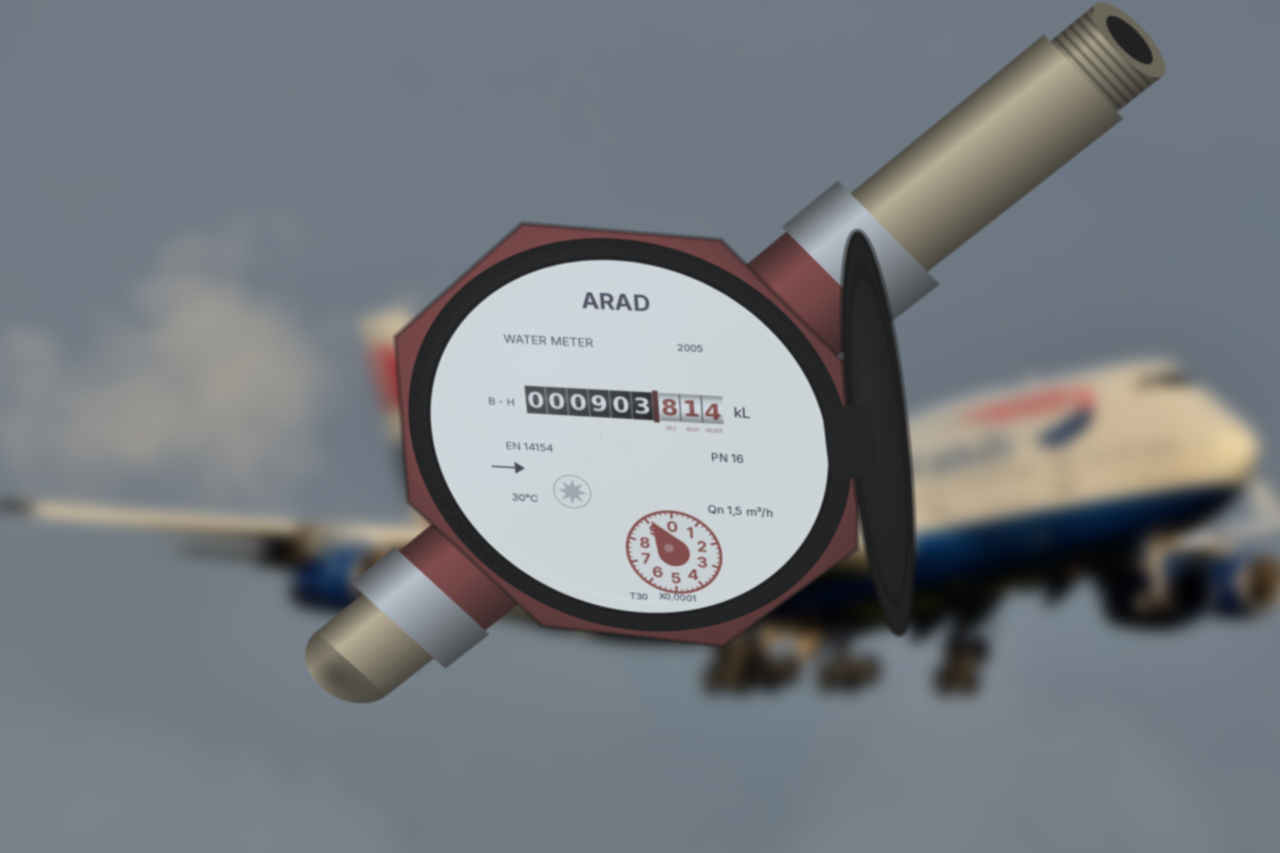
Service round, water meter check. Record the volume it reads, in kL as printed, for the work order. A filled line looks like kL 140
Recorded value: kL 903.8139
